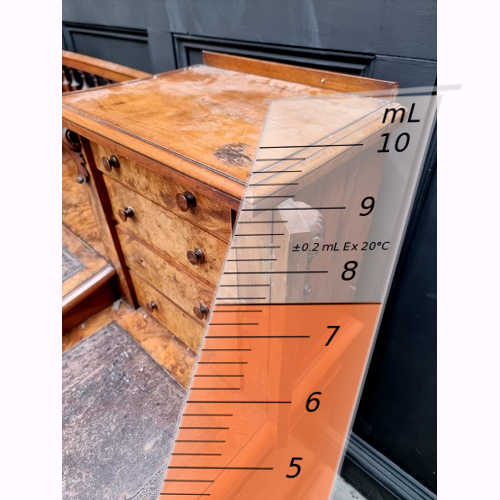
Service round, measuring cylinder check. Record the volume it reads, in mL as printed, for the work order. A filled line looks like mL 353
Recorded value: mL 7.5
